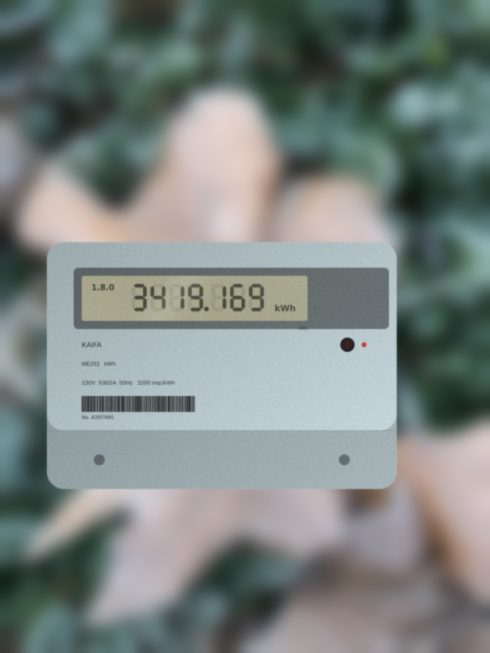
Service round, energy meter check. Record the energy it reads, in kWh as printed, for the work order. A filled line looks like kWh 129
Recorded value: kWh 3419.169
